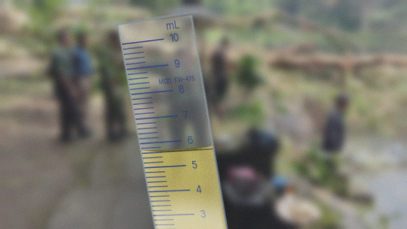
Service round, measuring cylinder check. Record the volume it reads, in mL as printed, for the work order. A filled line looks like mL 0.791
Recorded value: mL 5.6
